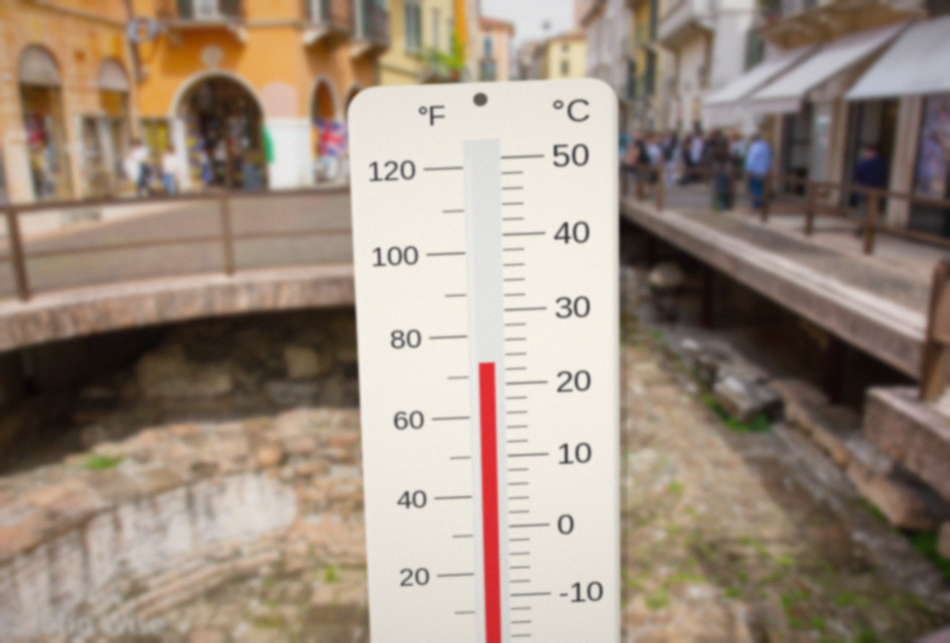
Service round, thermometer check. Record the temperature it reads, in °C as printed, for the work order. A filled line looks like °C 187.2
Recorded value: °C 23
